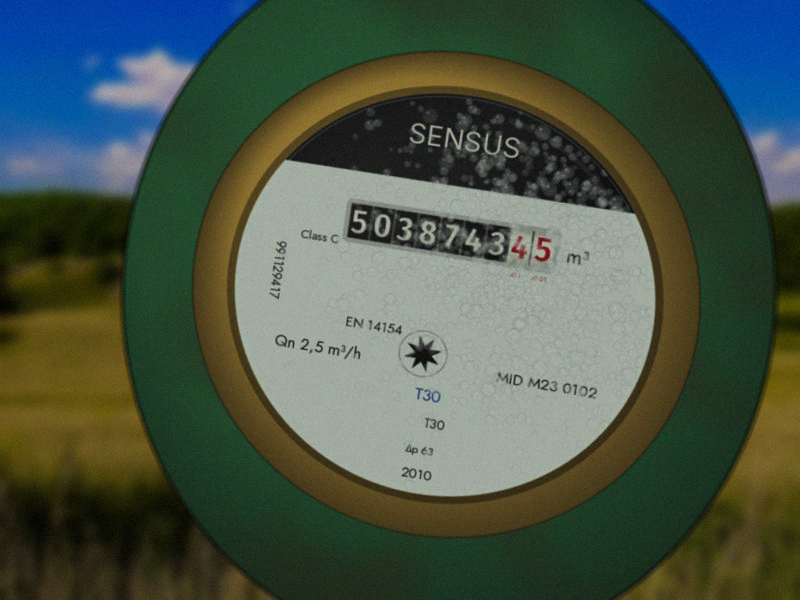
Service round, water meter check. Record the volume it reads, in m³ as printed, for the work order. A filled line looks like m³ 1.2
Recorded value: m³ 5038743.45
